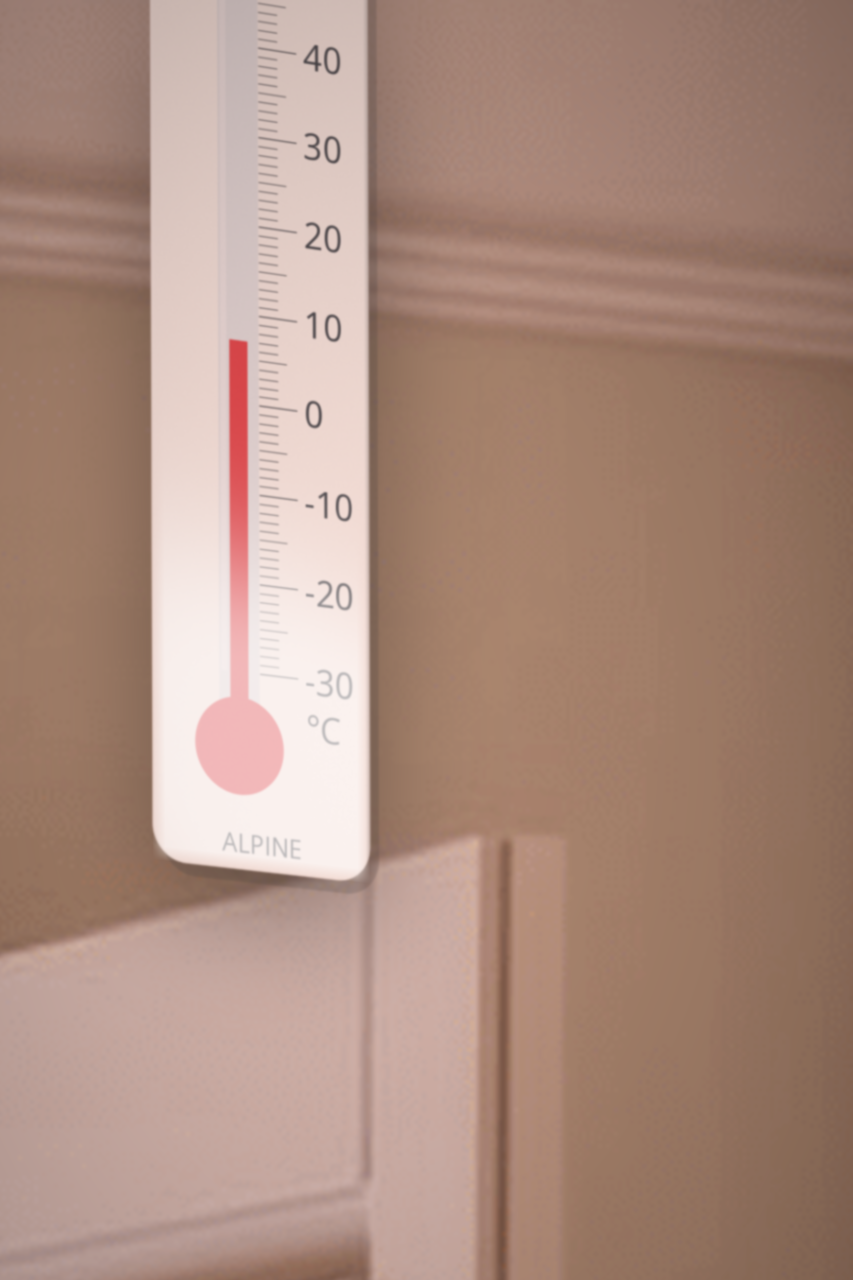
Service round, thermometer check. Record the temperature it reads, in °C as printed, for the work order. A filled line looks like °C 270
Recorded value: °C 7
